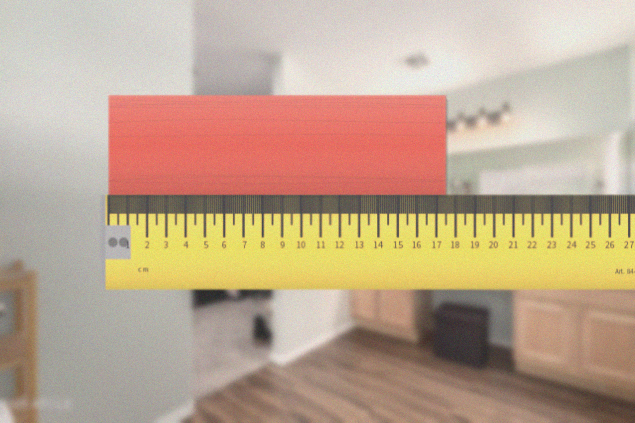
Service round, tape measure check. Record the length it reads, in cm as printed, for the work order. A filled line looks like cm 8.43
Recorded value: cm 17.5
